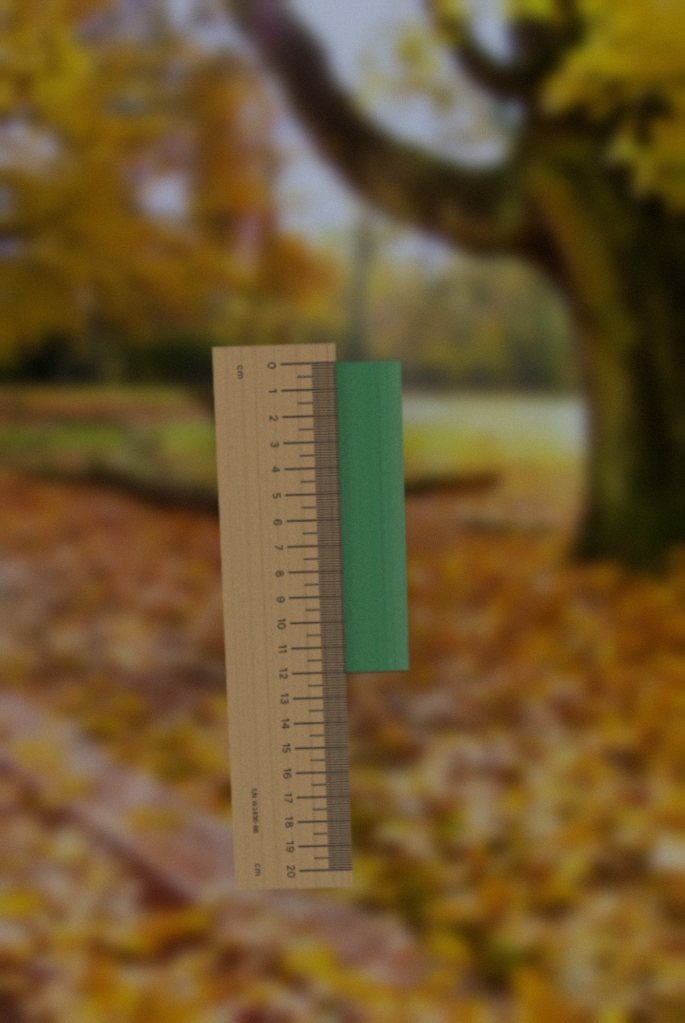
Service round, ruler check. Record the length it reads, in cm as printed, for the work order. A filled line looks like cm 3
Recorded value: cm 12
